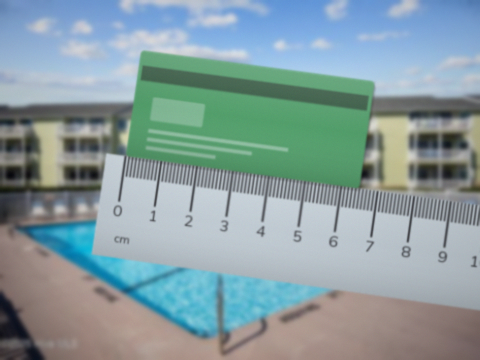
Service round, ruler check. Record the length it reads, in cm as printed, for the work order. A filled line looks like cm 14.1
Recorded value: cm 6.5
